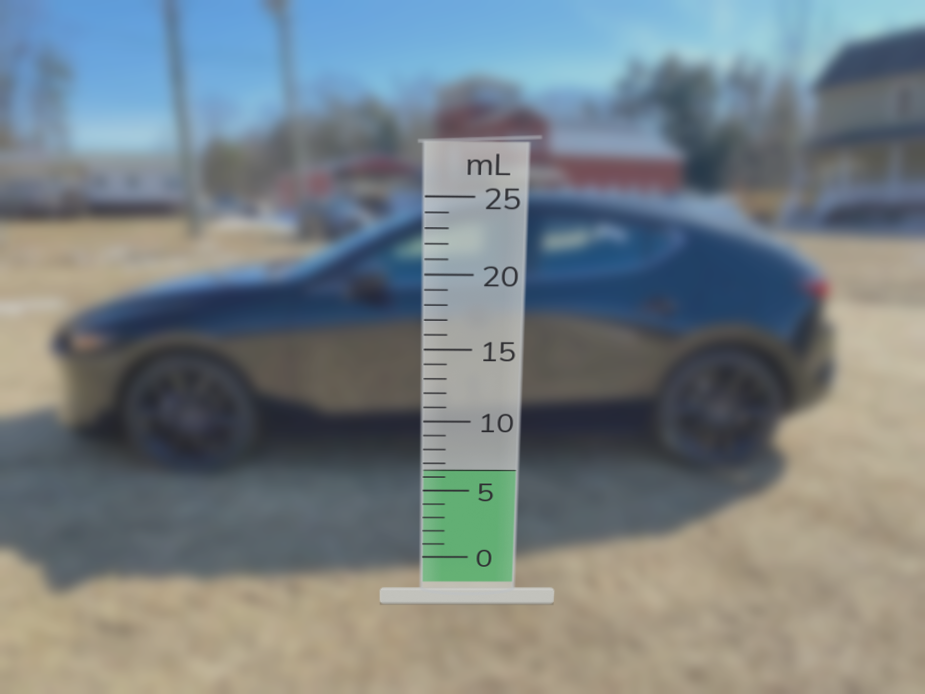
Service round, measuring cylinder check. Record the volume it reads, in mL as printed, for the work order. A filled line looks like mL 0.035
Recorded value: mL 6.5
